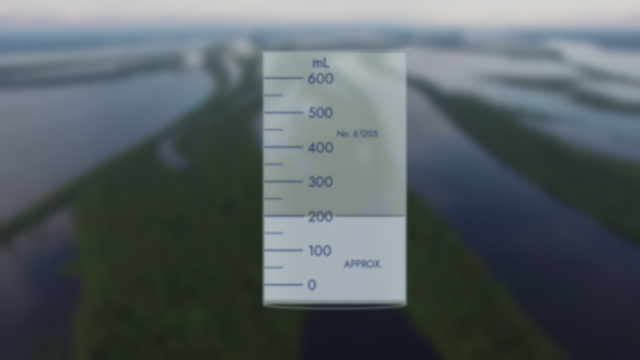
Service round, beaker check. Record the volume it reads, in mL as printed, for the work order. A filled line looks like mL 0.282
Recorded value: mL 200
